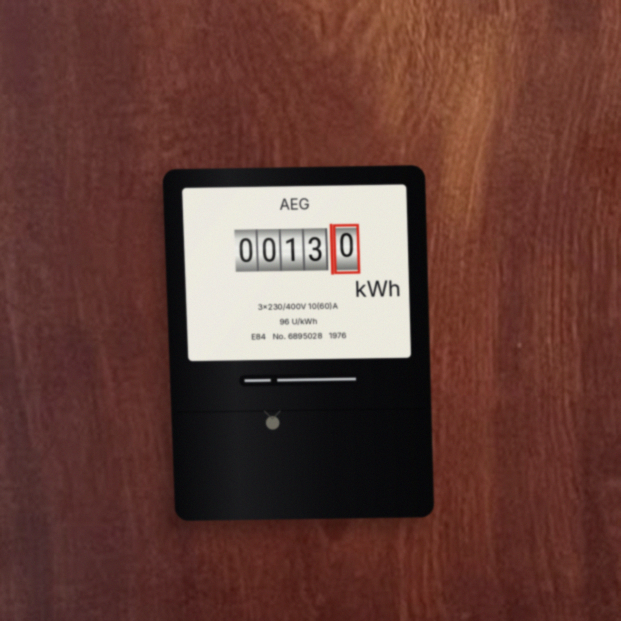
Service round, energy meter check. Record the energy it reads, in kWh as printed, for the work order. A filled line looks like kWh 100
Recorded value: kWh 13.0
